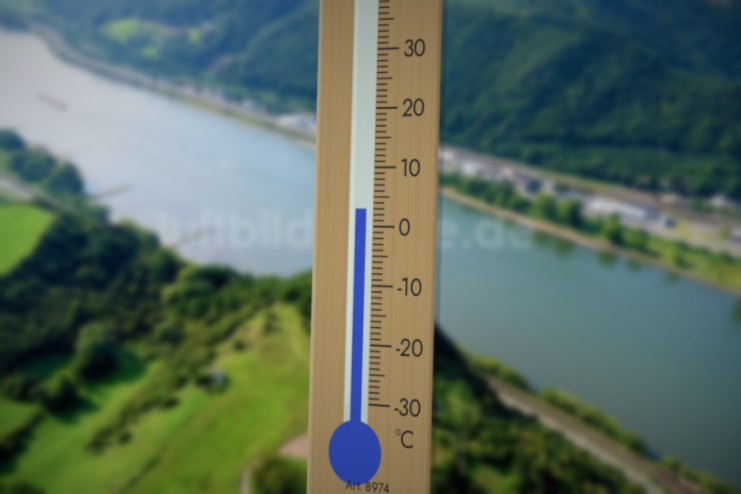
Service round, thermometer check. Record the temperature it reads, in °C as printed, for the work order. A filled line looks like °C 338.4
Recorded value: °C 3
